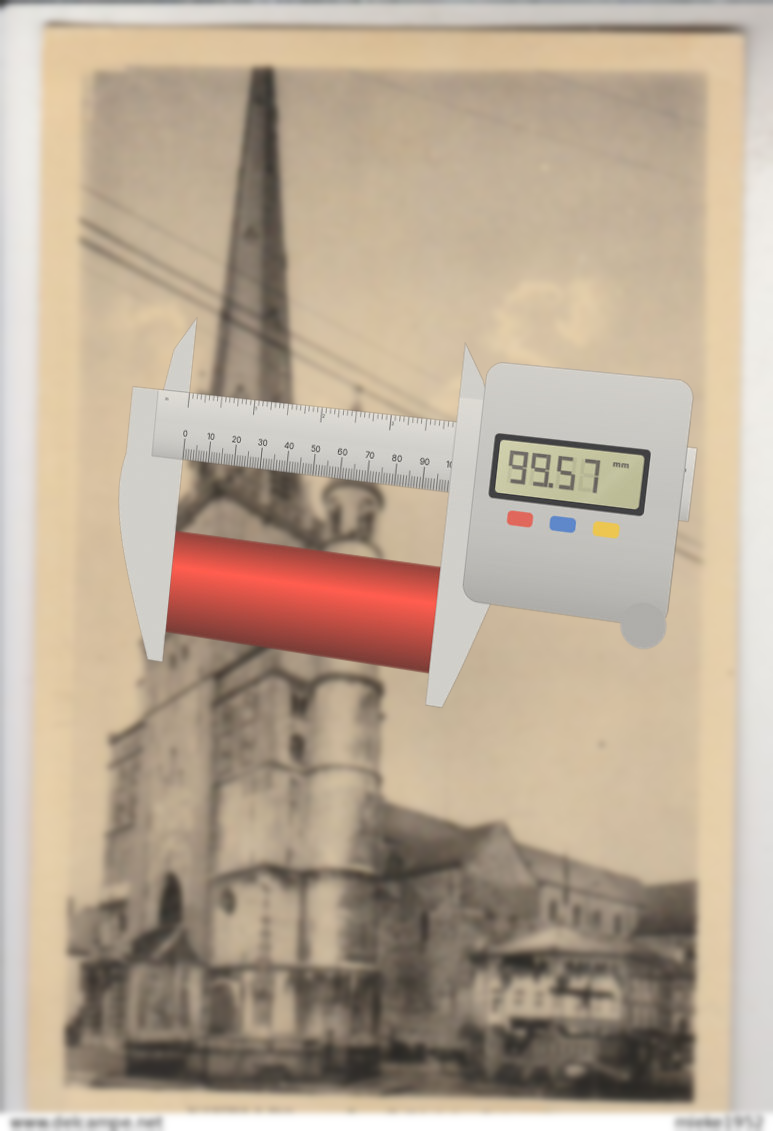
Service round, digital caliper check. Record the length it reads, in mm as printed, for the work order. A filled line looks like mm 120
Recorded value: mm 99.57
